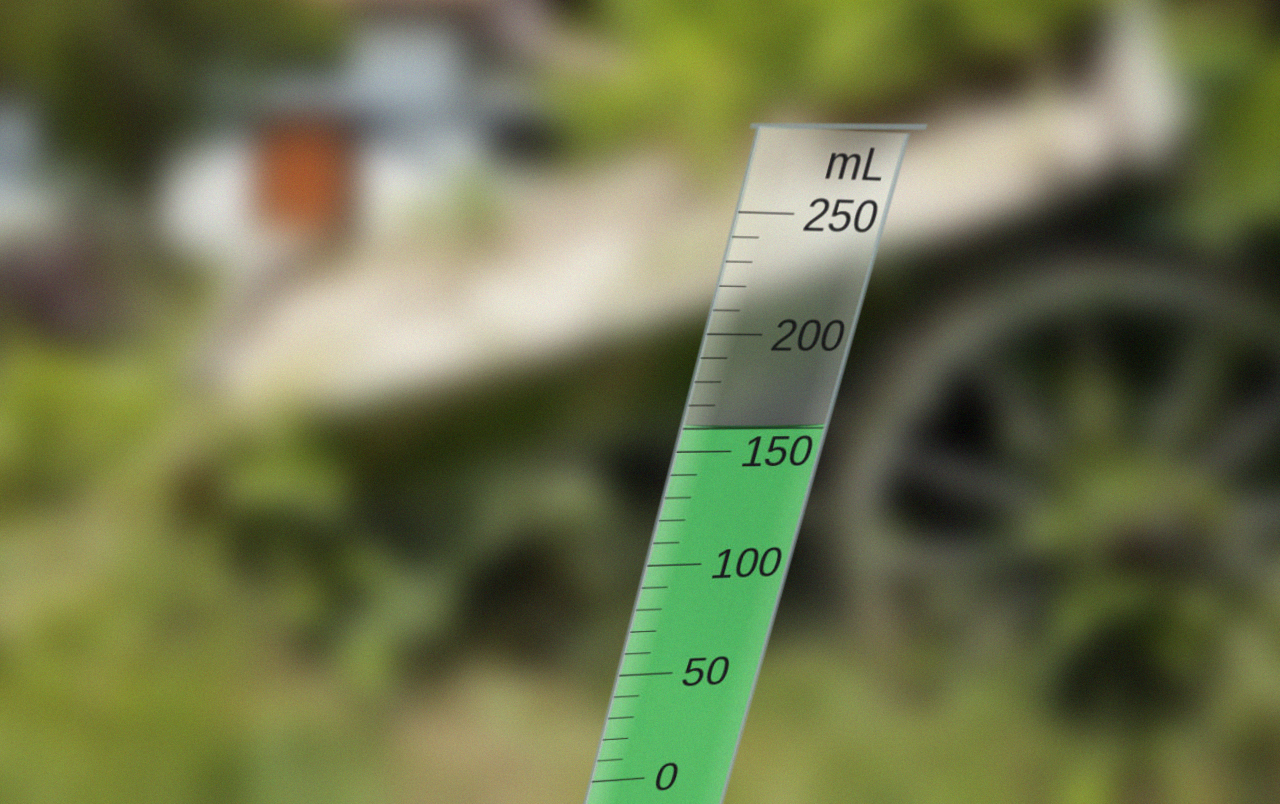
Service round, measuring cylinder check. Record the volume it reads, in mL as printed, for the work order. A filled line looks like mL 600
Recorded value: mL 160
